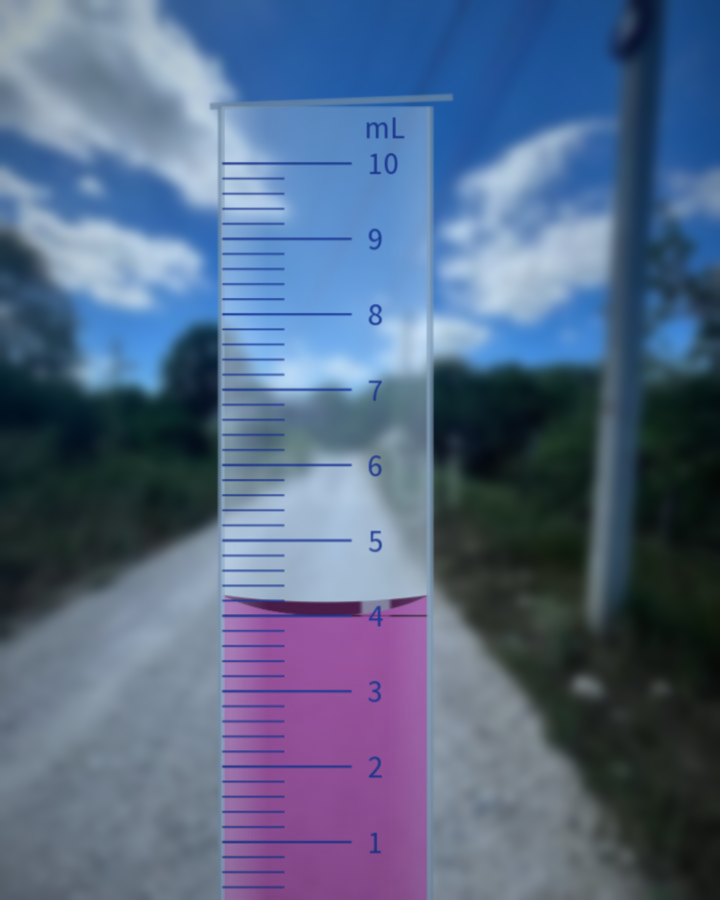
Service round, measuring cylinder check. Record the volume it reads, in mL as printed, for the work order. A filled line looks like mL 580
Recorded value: mL 4
